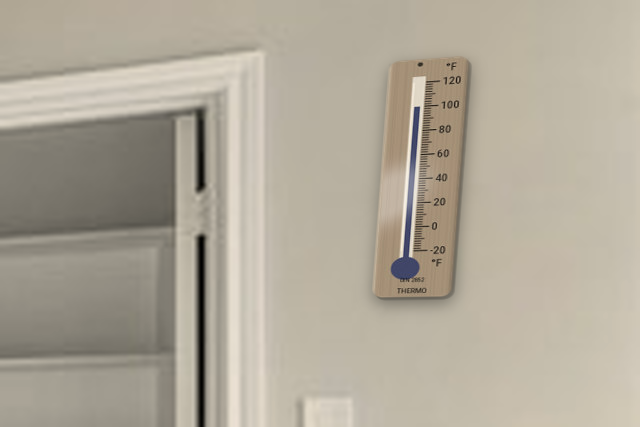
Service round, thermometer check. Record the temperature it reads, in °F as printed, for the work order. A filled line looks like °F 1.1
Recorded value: °F 100
